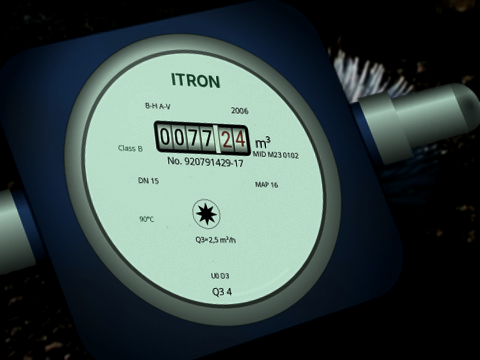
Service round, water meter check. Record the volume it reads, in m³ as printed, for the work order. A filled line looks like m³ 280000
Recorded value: m³ 77.24
